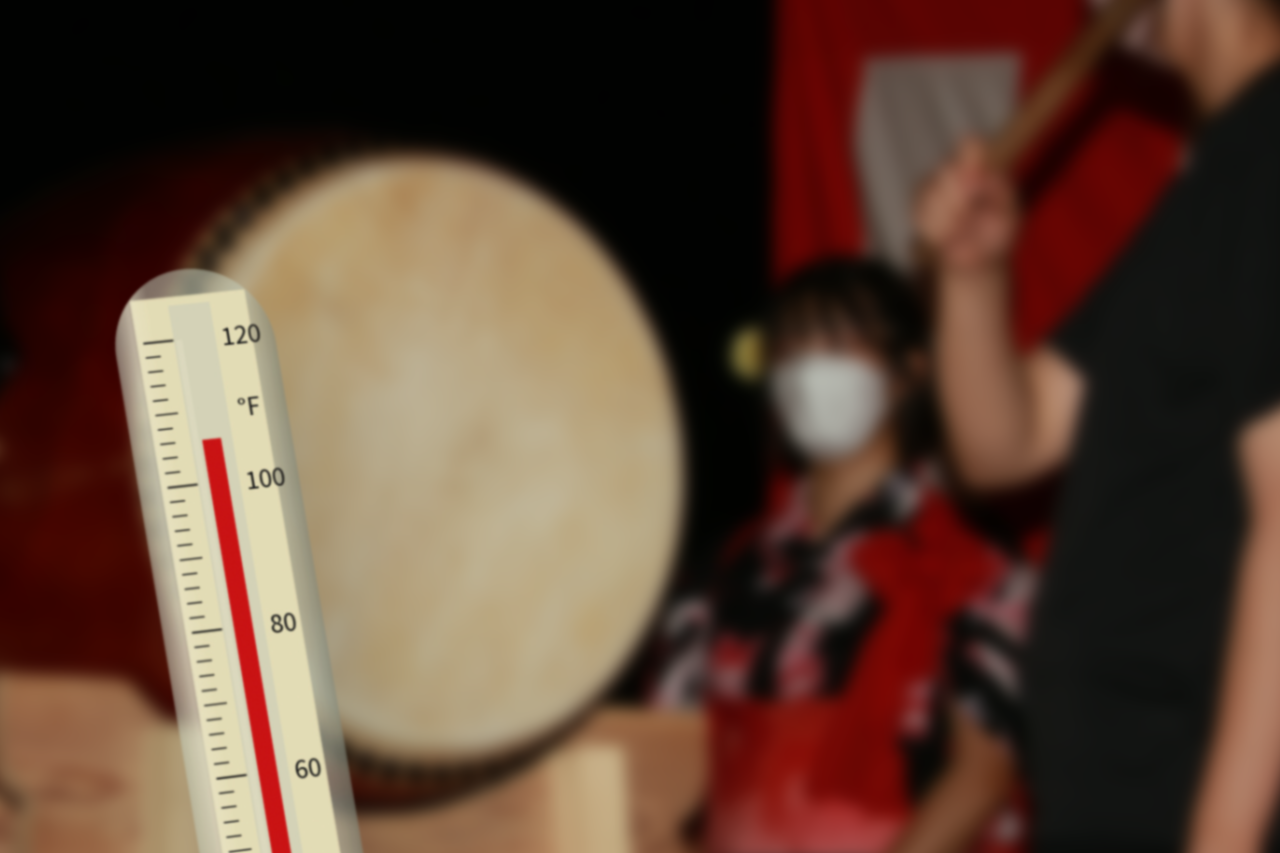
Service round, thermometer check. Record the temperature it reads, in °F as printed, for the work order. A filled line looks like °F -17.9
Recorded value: °F 106
